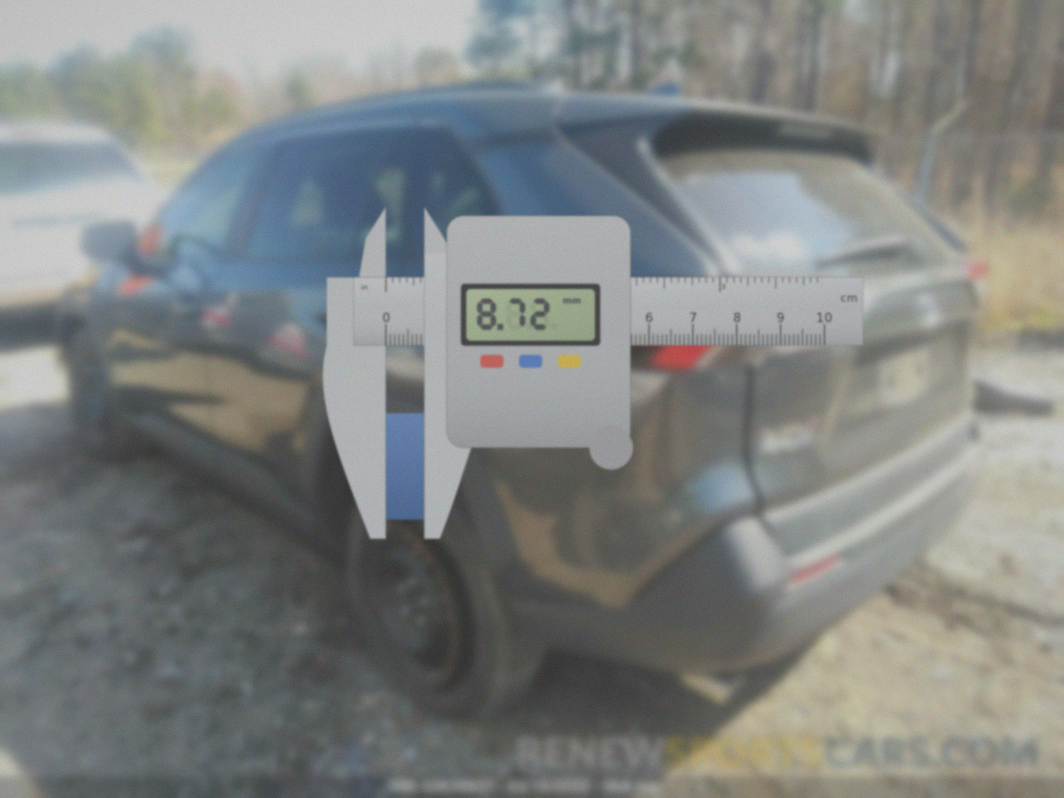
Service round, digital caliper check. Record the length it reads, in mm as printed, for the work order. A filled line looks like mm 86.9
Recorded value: mm 8.72
